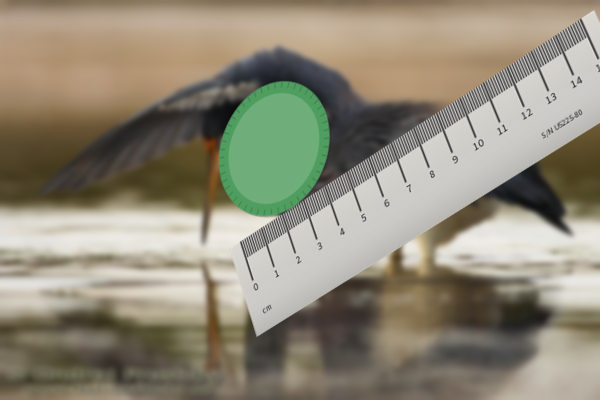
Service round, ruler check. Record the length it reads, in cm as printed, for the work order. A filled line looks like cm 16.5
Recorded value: cm 5
